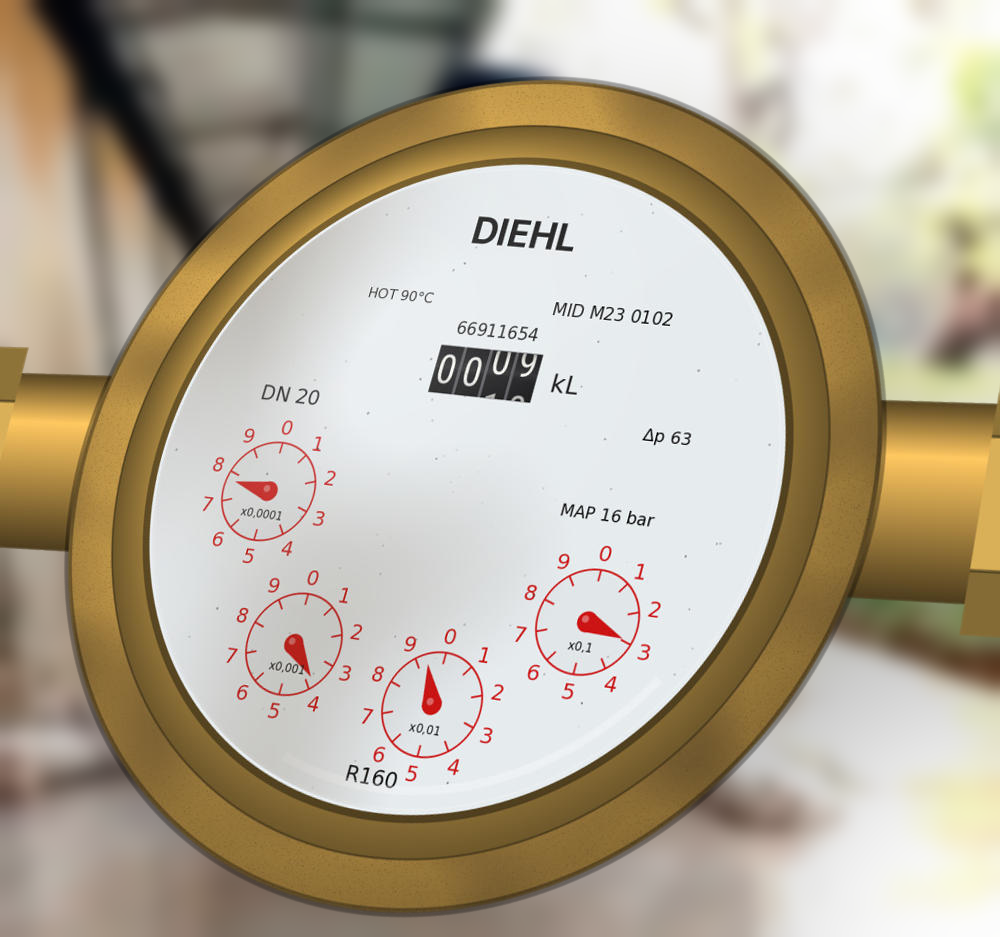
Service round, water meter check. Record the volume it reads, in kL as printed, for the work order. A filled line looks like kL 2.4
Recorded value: kL 9.2937
